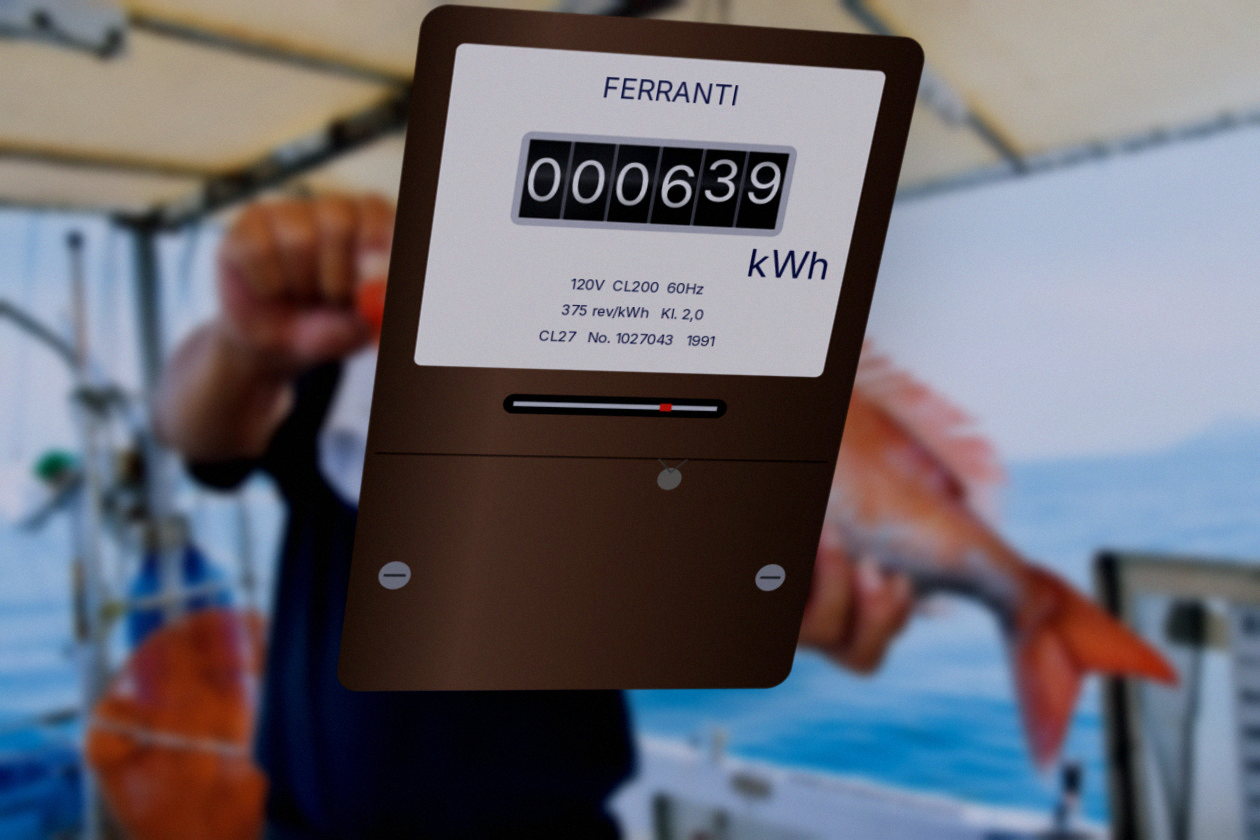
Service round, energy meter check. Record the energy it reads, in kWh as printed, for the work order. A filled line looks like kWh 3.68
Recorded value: kWh 639
